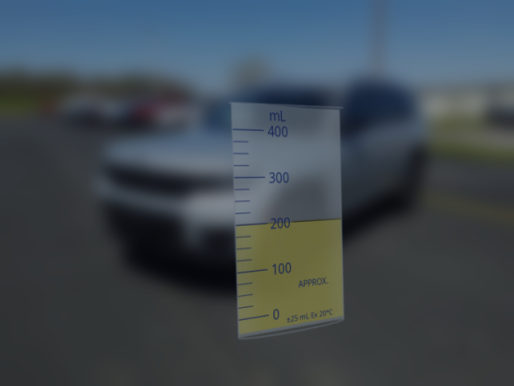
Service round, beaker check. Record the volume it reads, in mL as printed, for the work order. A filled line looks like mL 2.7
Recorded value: mL 200
